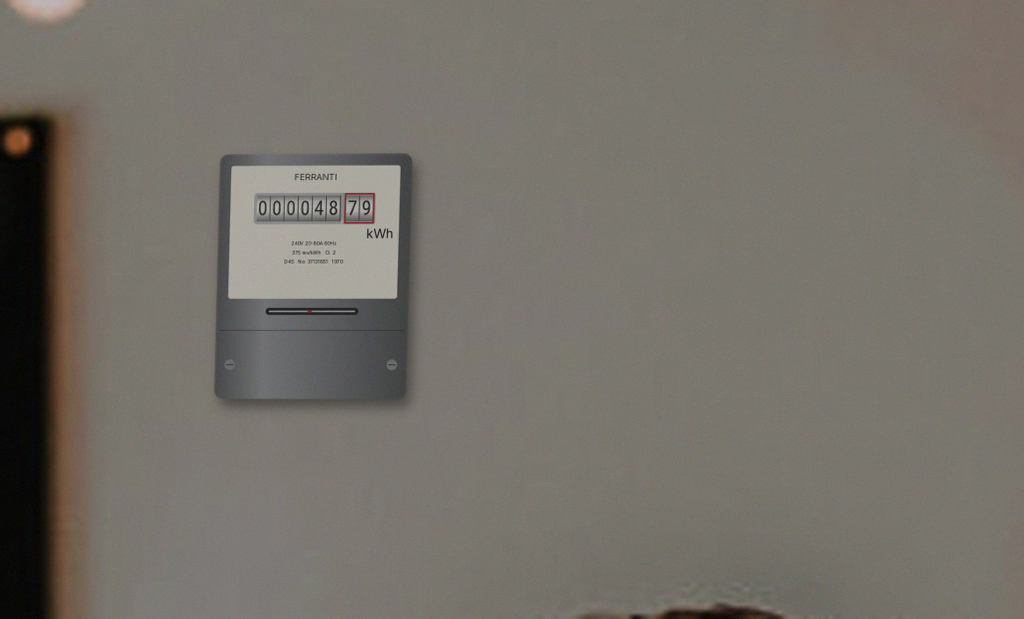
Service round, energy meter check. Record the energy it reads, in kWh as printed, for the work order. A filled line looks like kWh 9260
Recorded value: kWh 48.79
